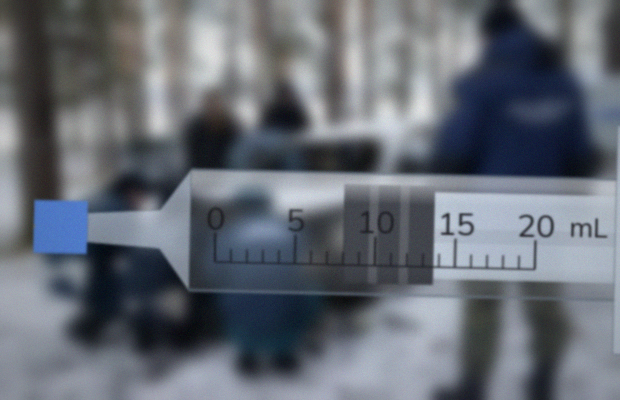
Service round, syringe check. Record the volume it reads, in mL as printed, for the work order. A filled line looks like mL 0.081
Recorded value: mL 8
